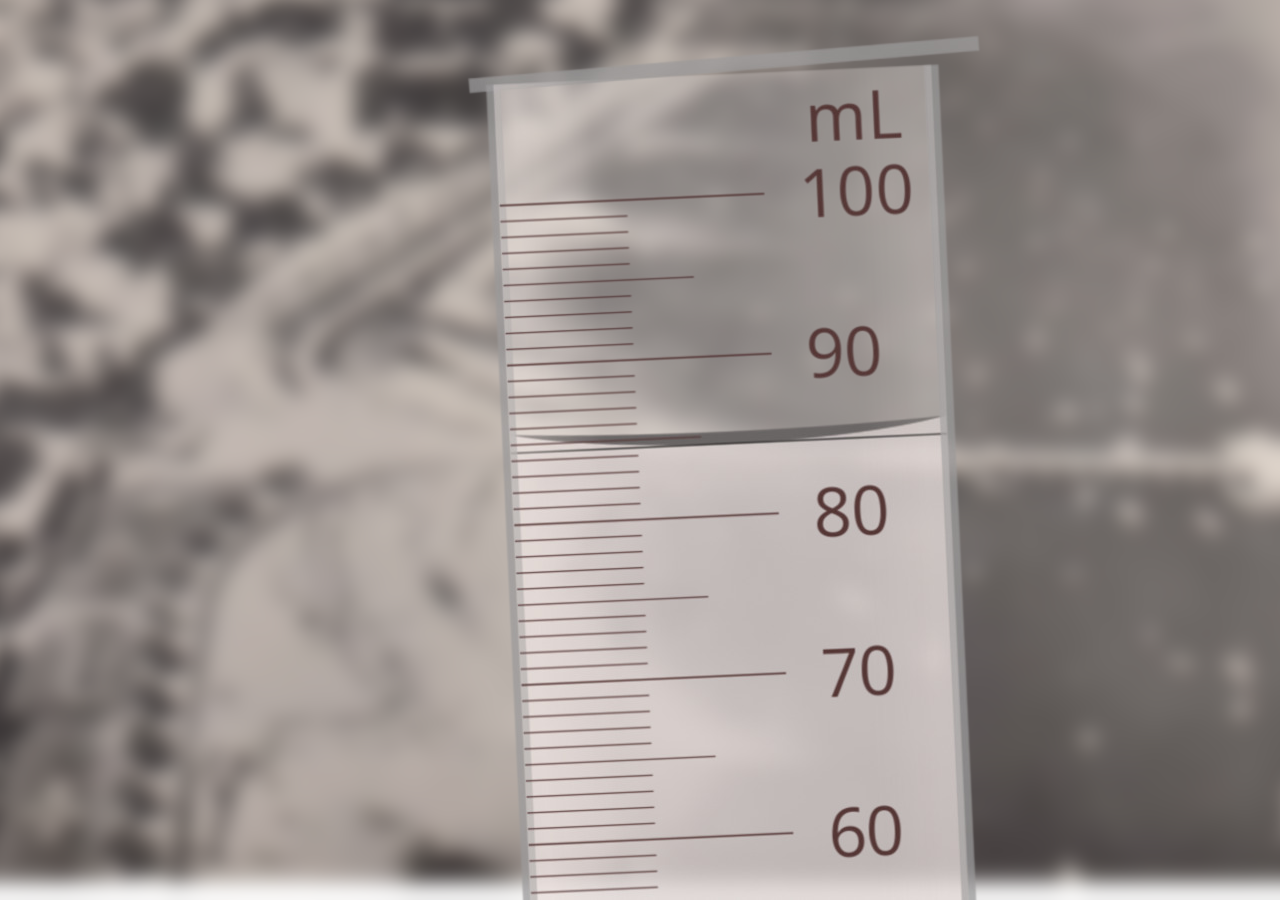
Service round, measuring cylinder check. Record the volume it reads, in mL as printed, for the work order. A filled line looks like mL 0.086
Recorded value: mL 84.5
